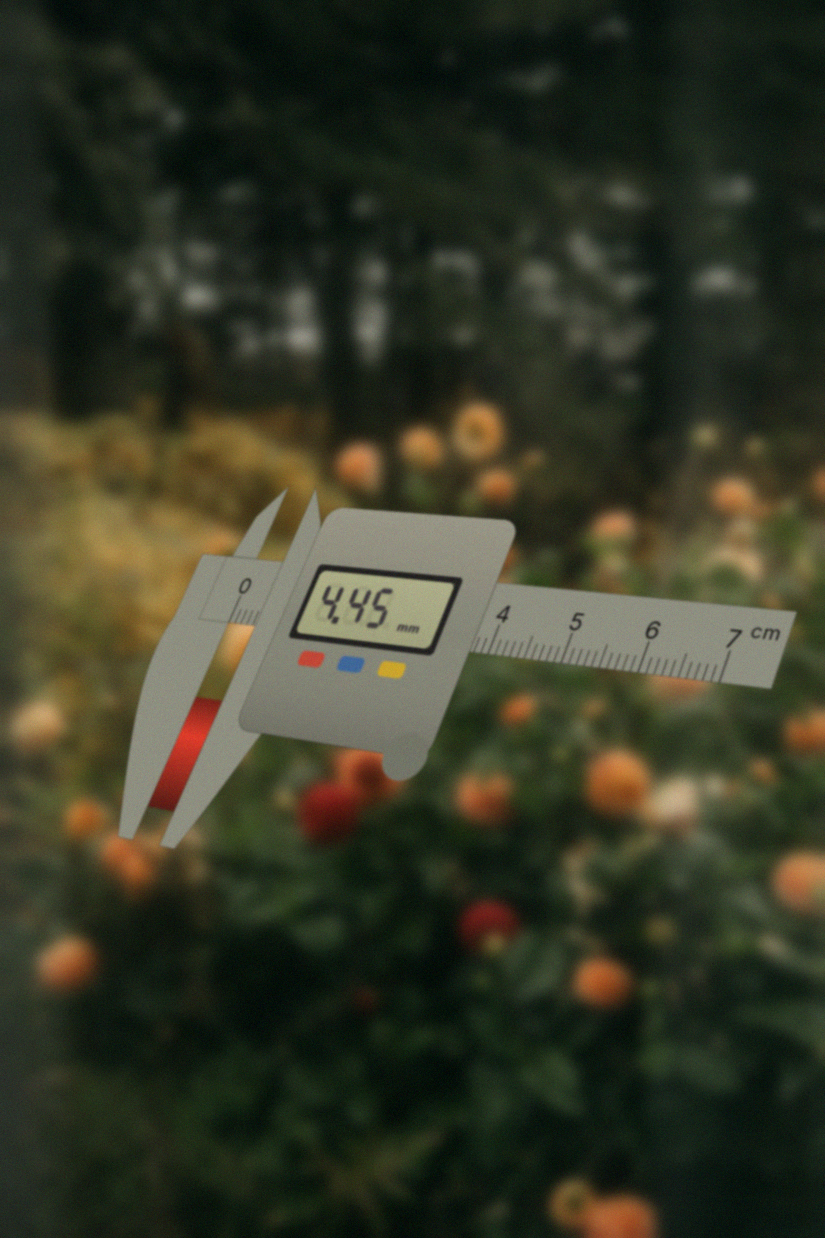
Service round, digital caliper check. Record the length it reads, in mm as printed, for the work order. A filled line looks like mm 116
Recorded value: mm 4.45
